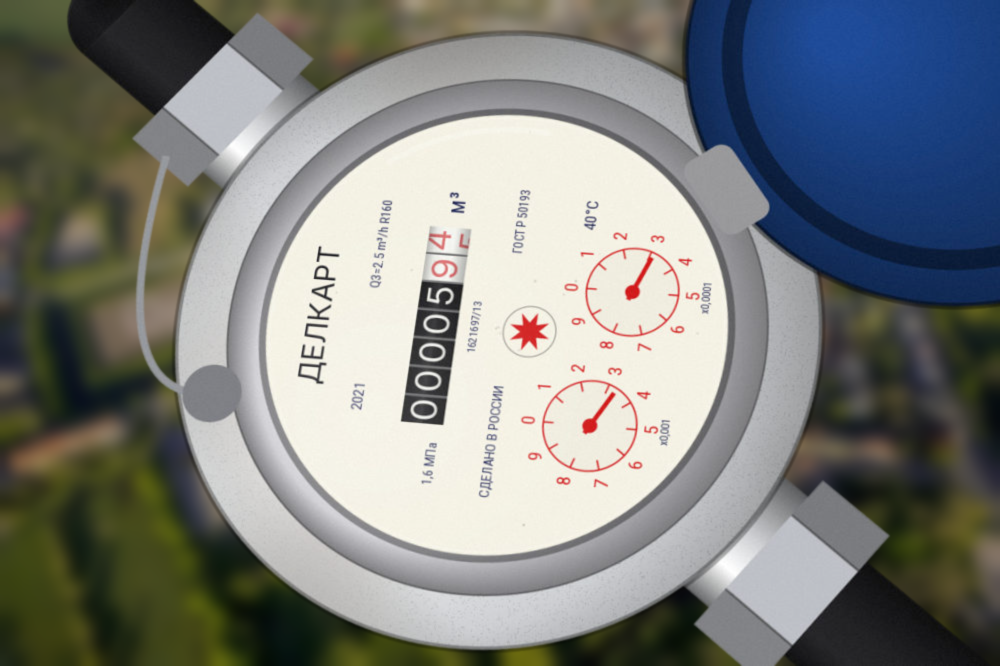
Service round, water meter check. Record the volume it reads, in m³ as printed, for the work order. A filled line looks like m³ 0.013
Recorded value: m³ 5.9433
